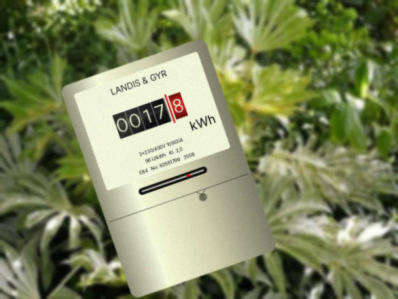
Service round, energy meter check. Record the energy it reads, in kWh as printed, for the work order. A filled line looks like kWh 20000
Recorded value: kWh 17.8
